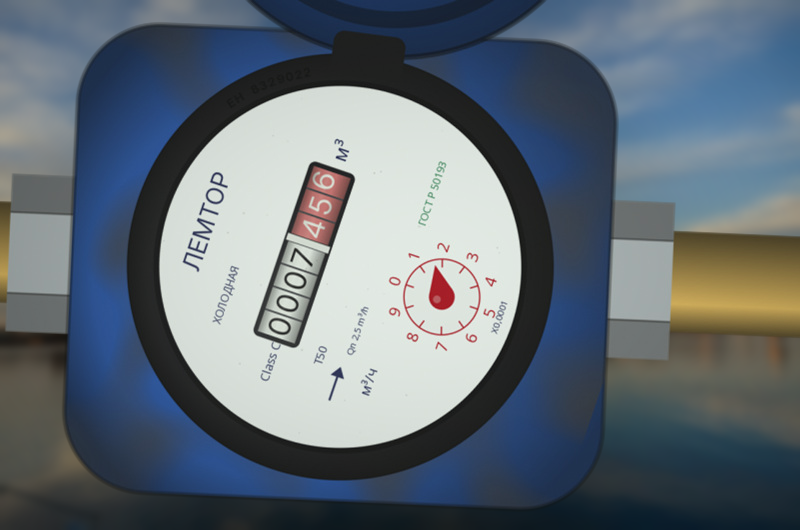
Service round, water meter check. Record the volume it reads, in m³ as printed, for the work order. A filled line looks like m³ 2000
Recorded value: m³ 7.4561
